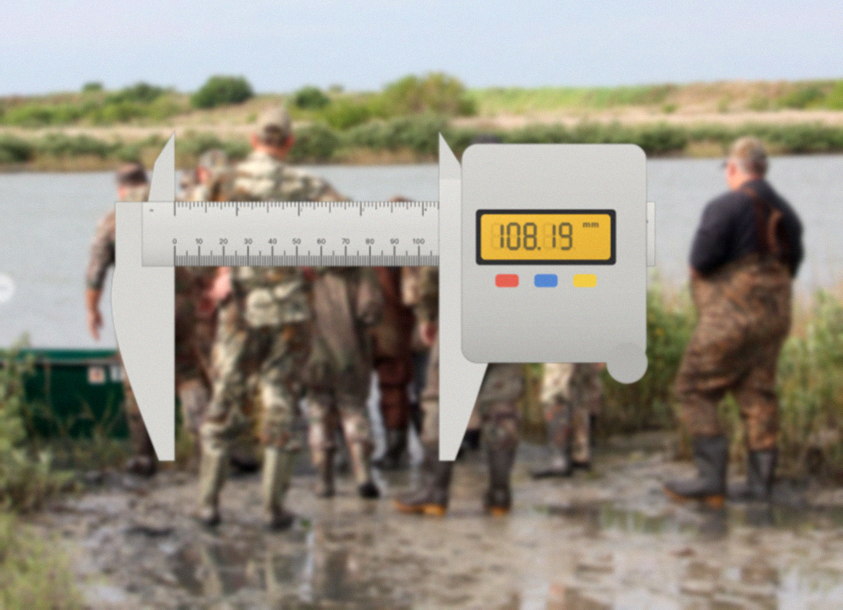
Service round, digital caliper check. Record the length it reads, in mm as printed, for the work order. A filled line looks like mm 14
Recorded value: mm 108.19
